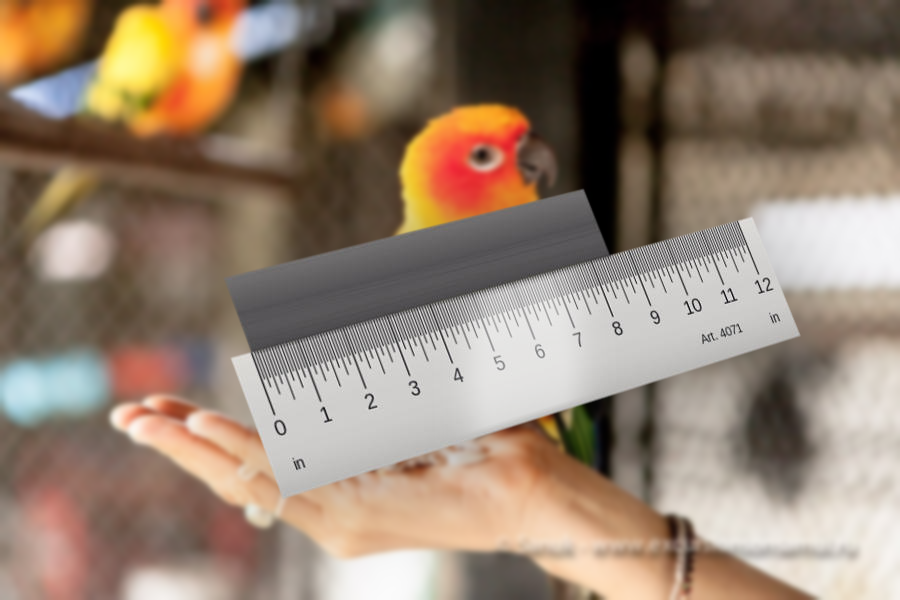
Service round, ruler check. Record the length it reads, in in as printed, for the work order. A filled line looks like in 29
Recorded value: in 8.5
